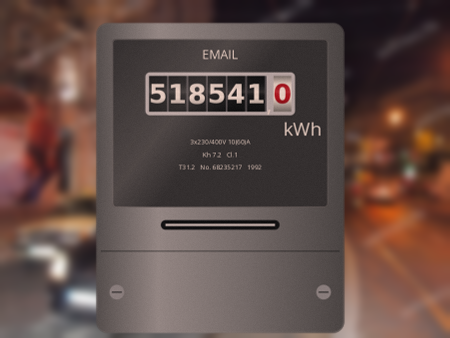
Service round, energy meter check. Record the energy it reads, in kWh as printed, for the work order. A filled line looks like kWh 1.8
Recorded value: kWh 518541.0
